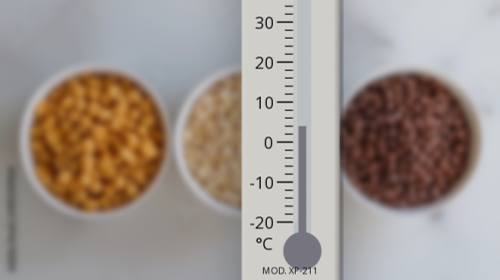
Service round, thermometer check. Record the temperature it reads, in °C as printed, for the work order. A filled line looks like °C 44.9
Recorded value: °C 4
